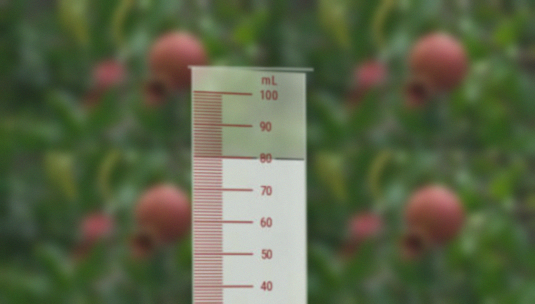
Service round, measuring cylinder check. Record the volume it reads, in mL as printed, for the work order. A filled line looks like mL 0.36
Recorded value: mL 80
